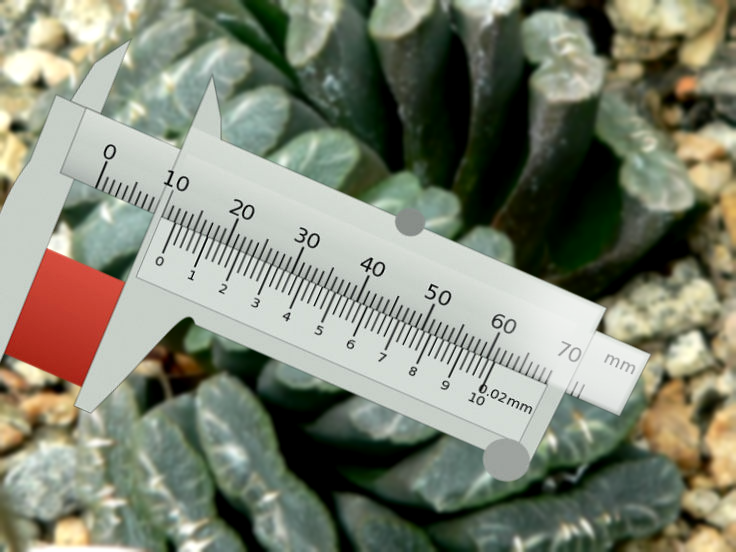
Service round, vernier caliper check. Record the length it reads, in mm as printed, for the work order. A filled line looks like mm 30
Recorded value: mm 12.2
